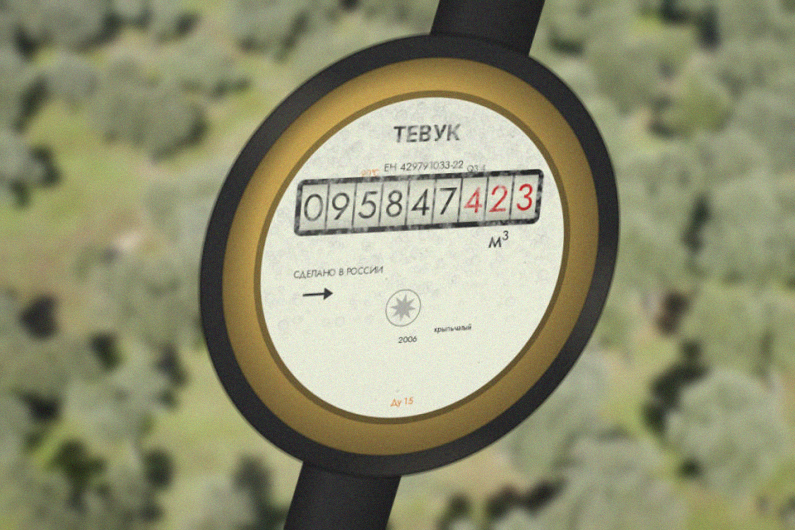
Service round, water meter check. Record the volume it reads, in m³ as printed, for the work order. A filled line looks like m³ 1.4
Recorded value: m³ 95847.423
